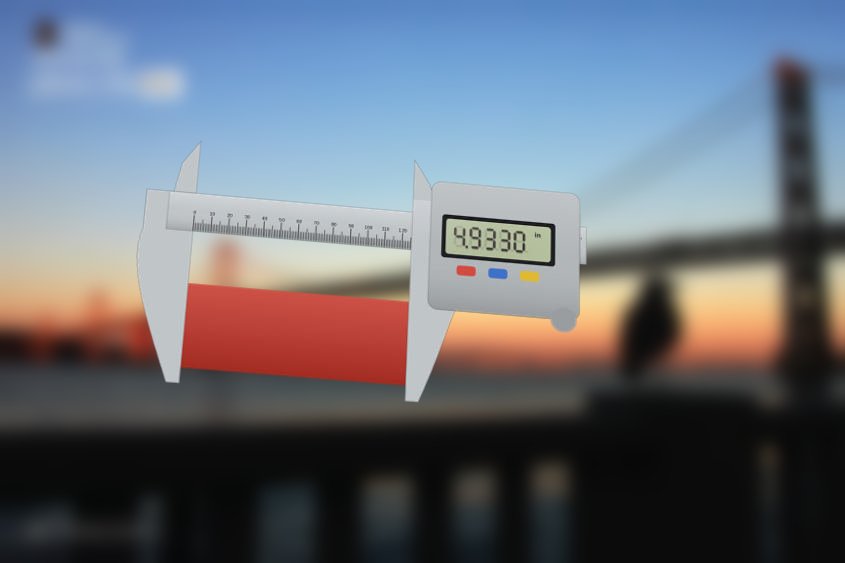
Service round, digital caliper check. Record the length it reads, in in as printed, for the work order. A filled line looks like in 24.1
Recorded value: in 4.9330
